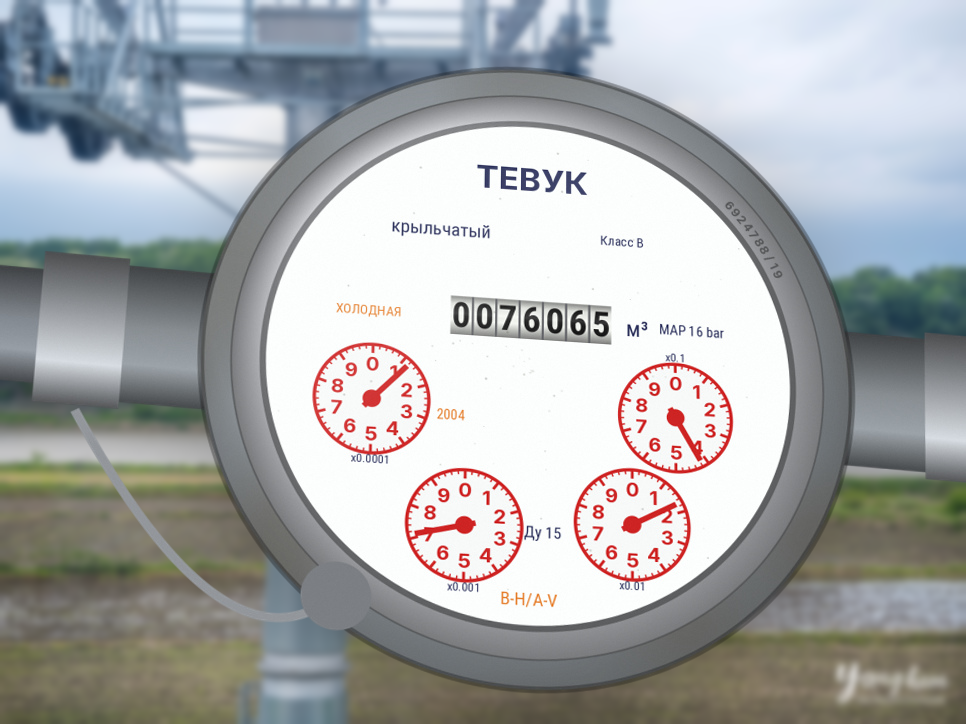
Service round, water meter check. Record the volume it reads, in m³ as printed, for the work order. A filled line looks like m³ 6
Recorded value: m³ 76065.4171
